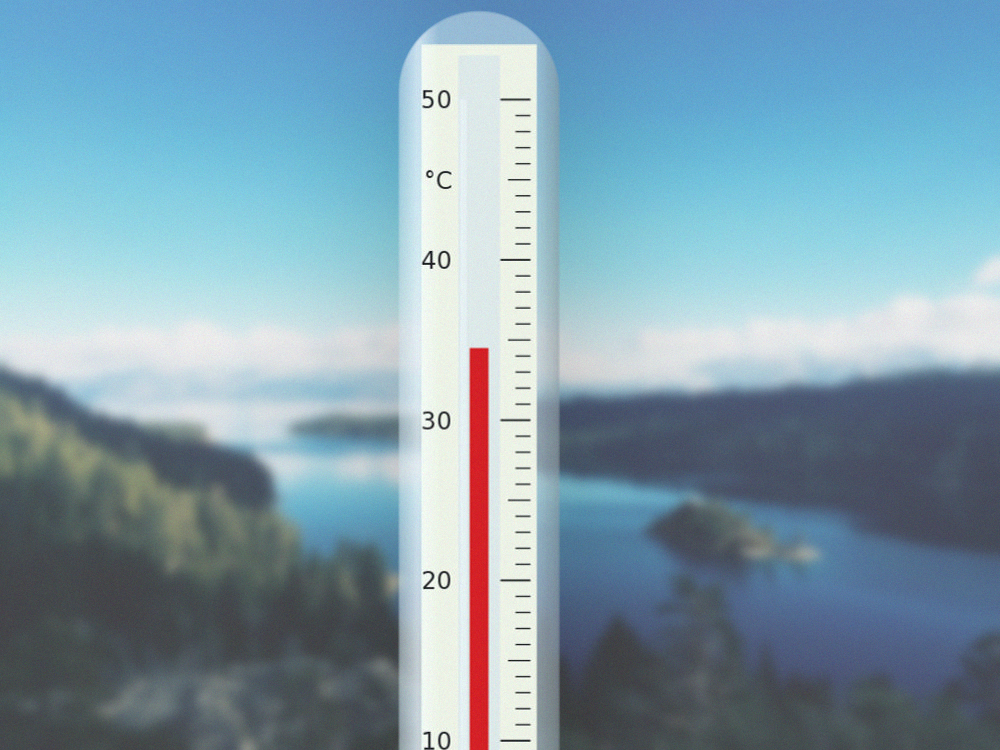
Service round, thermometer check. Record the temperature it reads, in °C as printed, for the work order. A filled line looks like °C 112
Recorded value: °C 34.5
